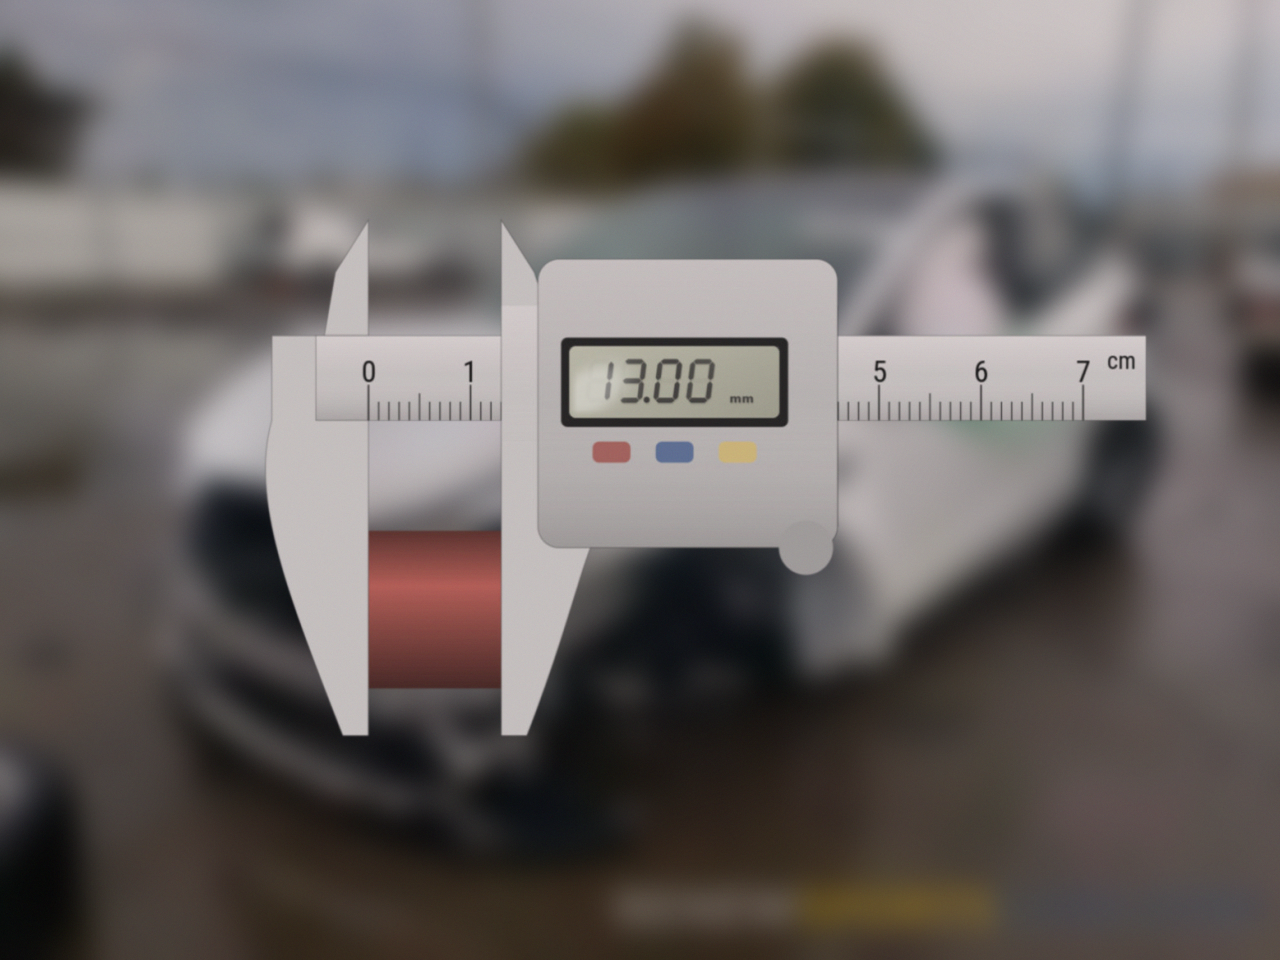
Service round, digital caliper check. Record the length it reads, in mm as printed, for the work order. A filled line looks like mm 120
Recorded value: mm 13.00
